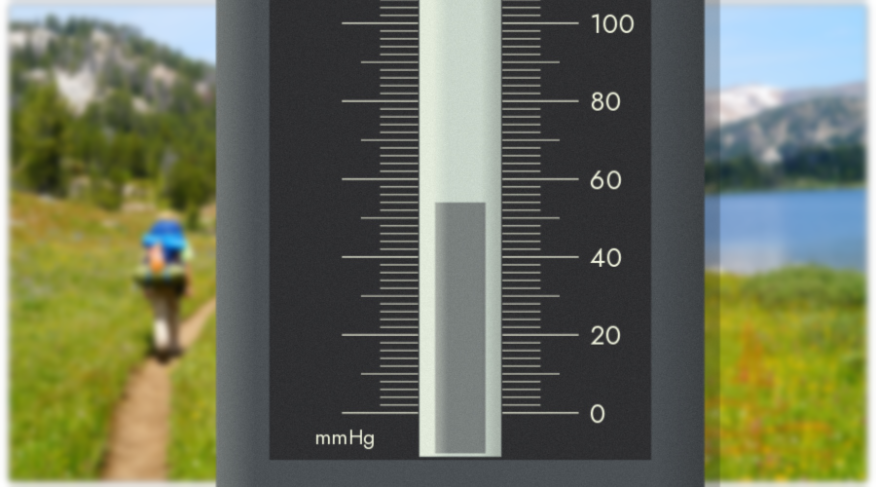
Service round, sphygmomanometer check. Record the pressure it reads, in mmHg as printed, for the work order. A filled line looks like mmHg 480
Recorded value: mmHg 54
